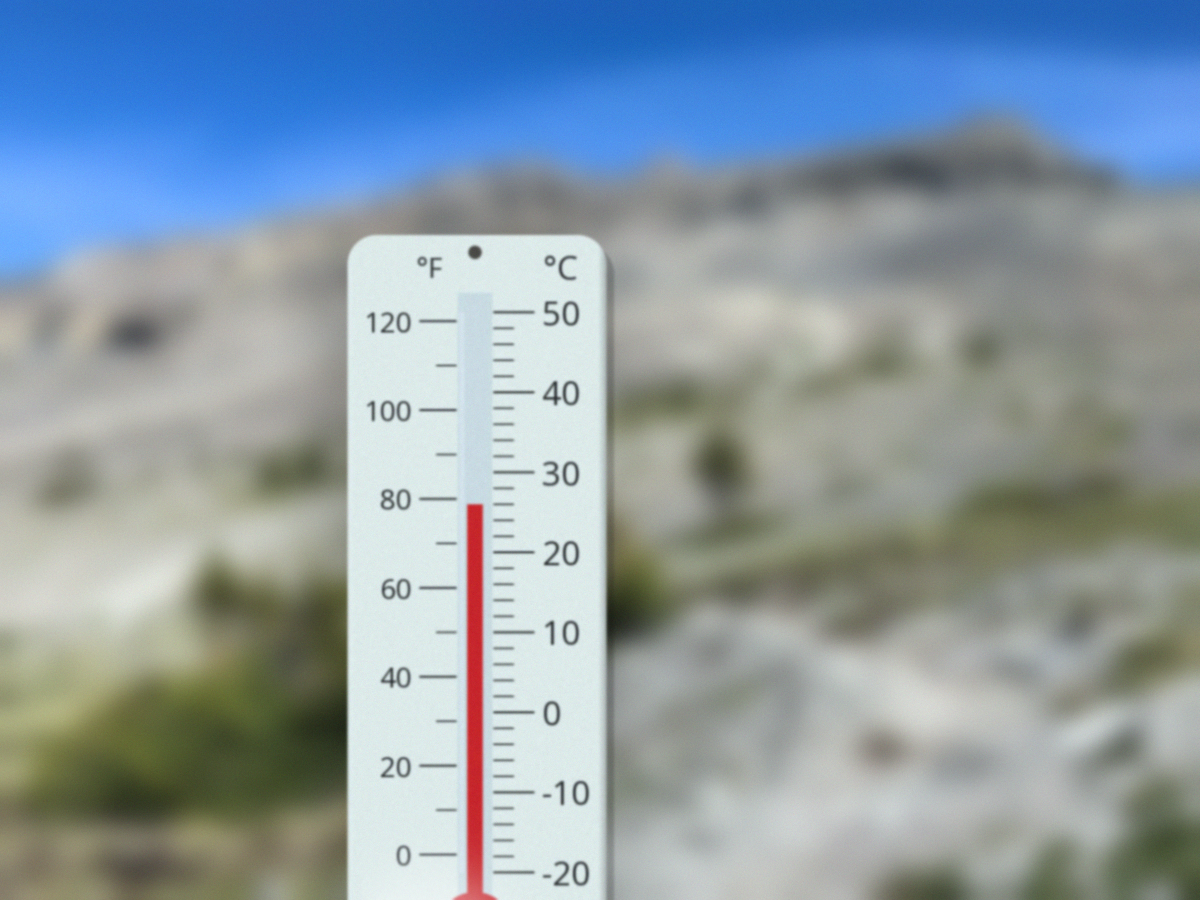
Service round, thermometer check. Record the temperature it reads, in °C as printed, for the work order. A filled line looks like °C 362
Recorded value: °C 26
